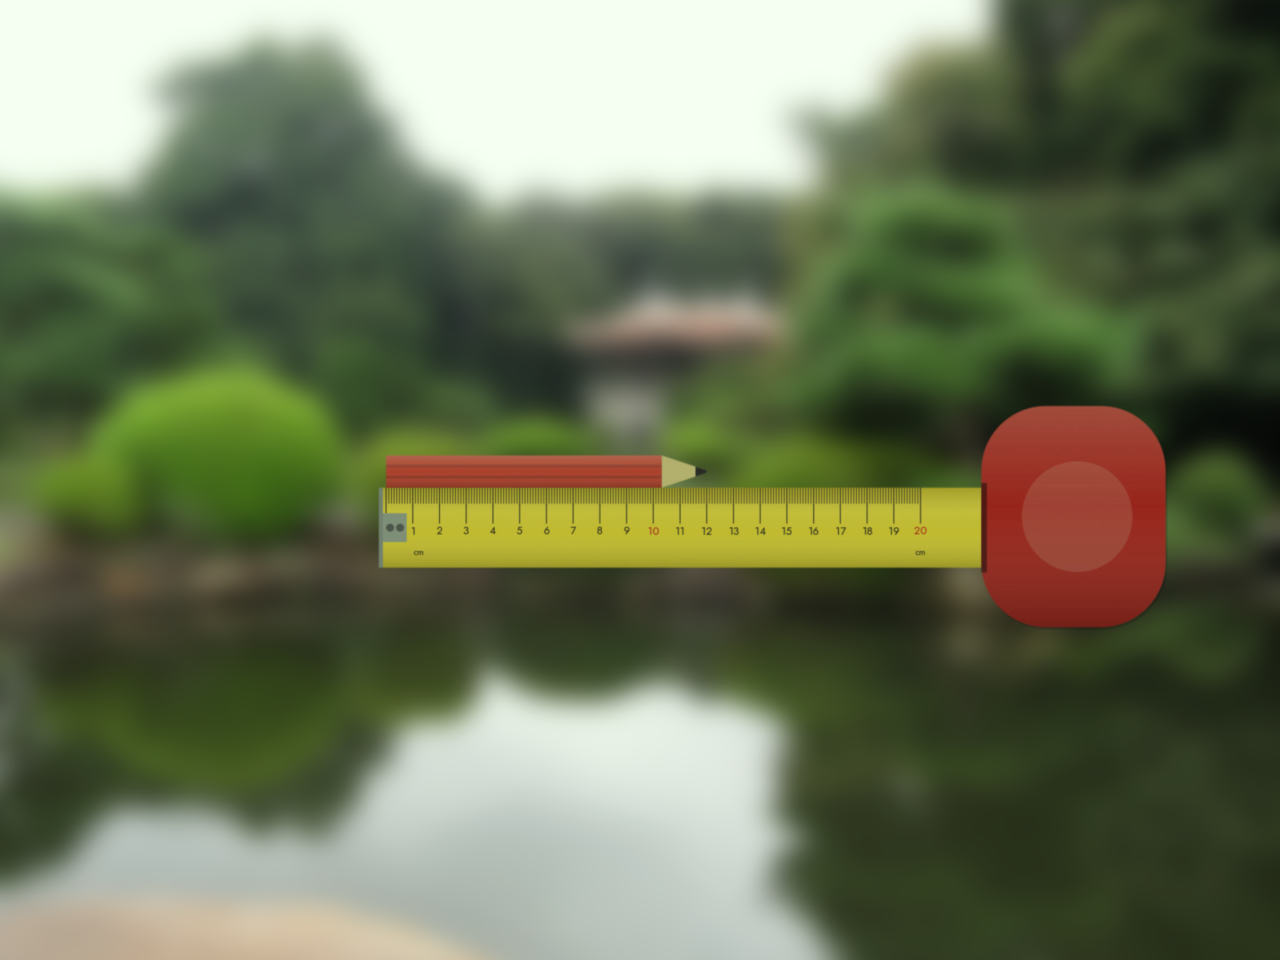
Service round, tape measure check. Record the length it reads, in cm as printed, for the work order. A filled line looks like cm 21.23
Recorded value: cm 12
